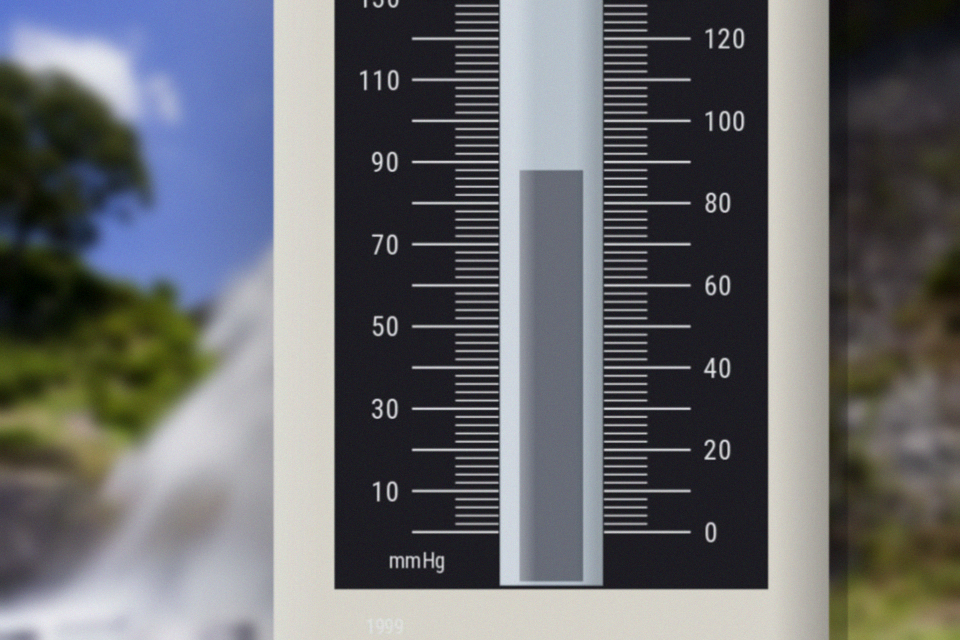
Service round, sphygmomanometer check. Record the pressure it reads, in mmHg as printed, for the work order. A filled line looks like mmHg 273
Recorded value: mmHg 88
